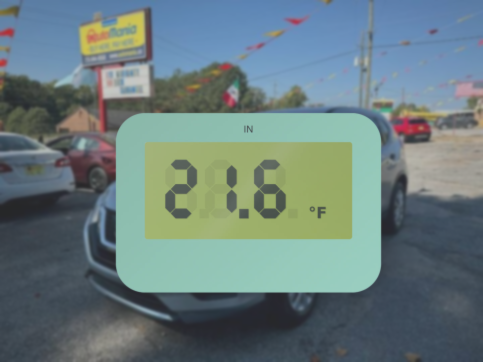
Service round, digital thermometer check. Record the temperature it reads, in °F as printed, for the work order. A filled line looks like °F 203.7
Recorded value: °F 21.6
